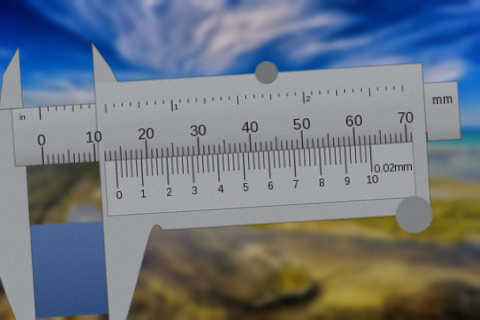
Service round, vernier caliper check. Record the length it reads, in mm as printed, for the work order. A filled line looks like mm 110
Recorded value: mm 14.0
